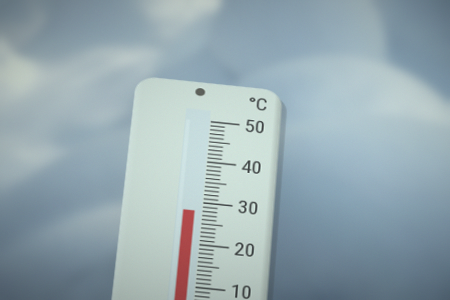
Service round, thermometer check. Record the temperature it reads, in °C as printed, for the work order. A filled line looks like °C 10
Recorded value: °C 28
